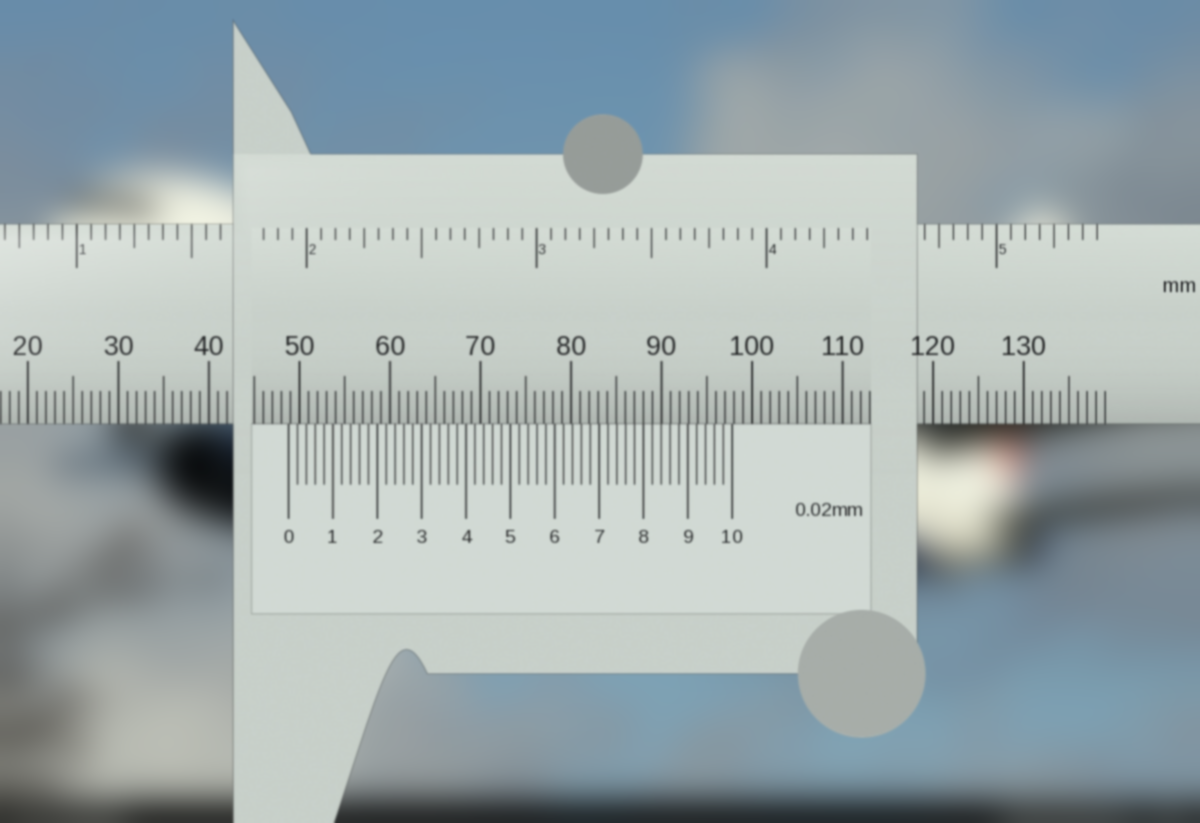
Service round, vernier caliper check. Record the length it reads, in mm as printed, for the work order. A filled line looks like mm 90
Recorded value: mm 48.8
